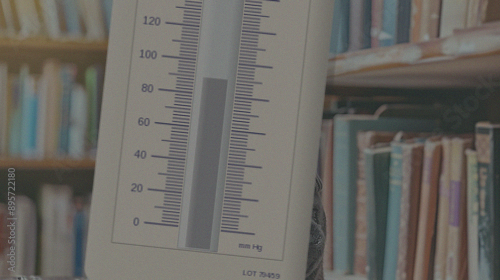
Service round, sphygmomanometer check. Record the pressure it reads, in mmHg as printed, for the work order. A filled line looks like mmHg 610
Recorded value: mmHg 90
